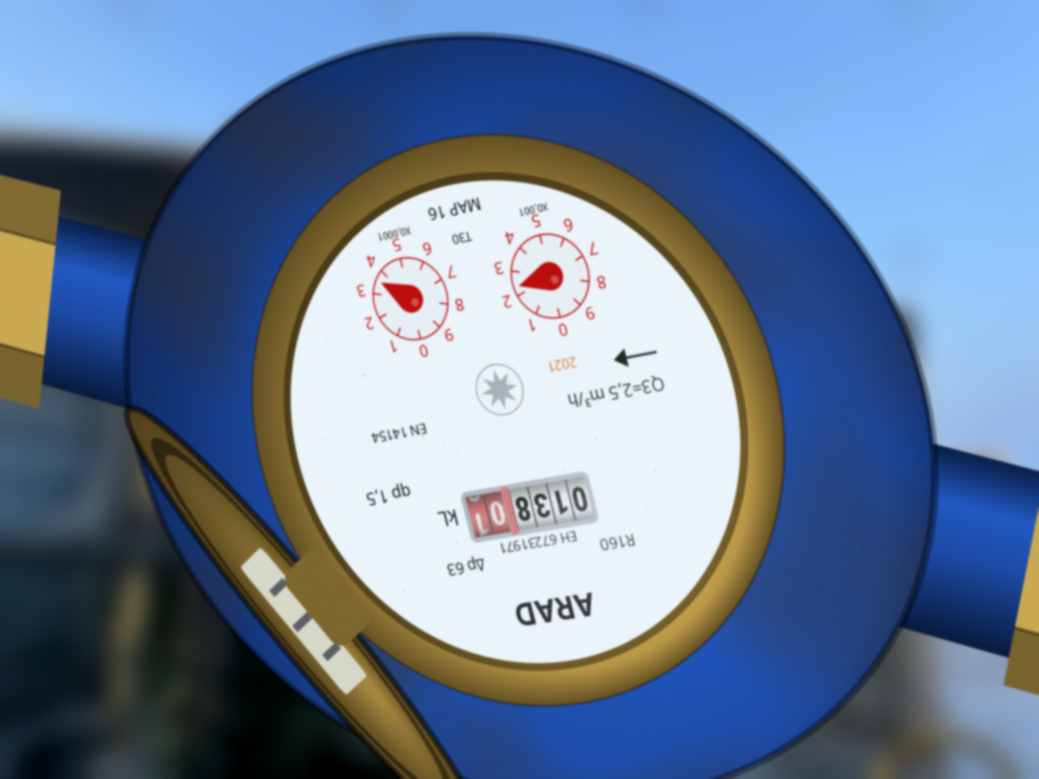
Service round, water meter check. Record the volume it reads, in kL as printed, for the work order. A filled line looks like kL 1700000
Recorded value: kL 138.0123
